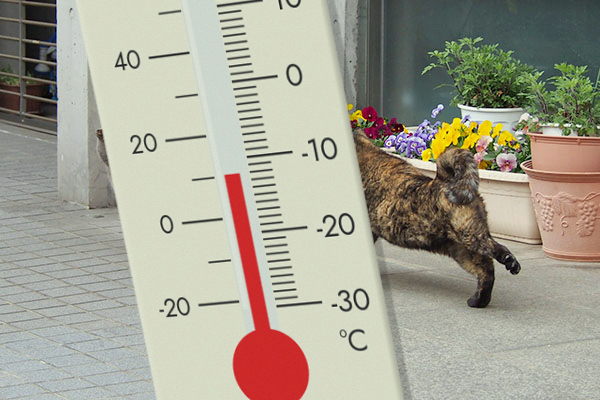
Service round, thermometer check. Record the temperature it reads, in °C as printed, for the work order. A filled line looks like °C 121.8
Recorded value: °C -12
